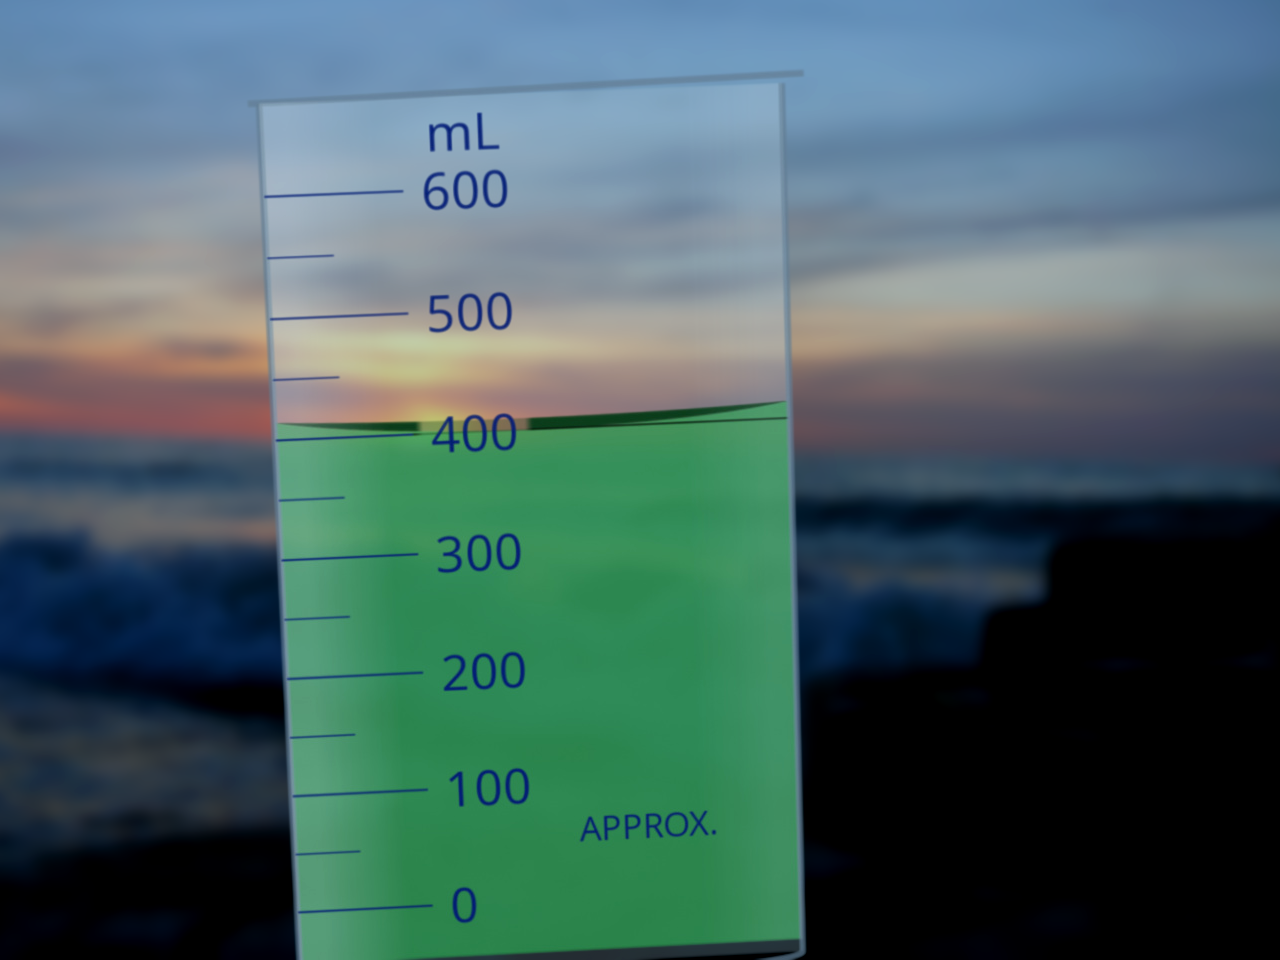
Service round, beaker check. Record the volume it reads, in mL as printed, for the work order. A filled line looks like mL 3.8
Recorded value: mL 400
